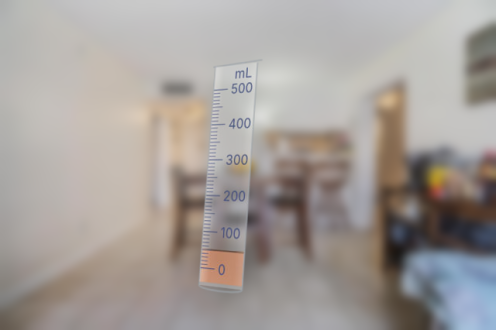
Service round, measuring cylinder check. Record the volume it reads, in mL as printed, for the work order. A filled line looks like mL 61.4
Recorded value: mL 50
